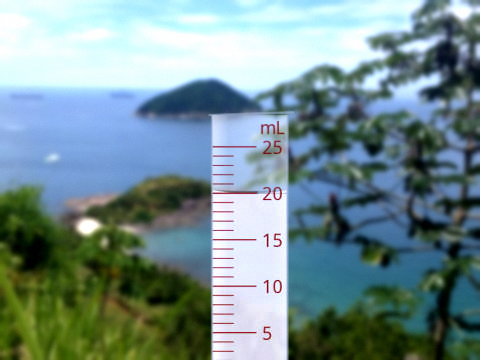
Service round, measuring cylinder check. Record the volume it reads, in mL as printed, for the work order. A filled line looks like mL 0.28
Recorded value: mL 20
